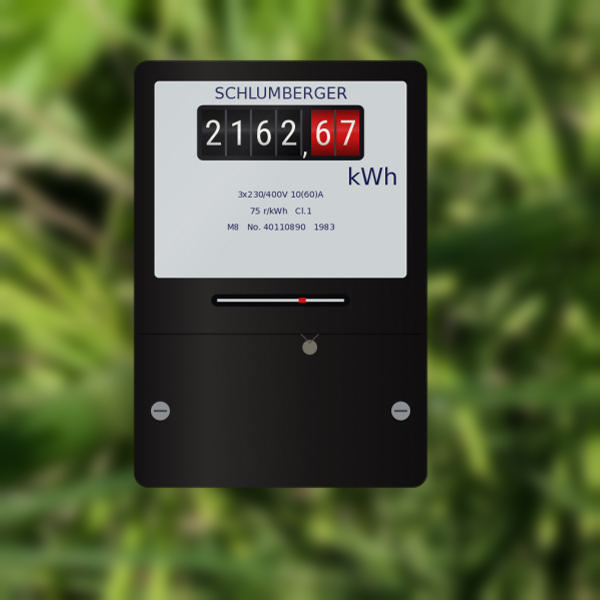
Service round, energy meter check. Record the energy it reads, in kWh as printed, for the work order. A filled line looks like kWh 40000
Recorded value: kWh 2162.67
